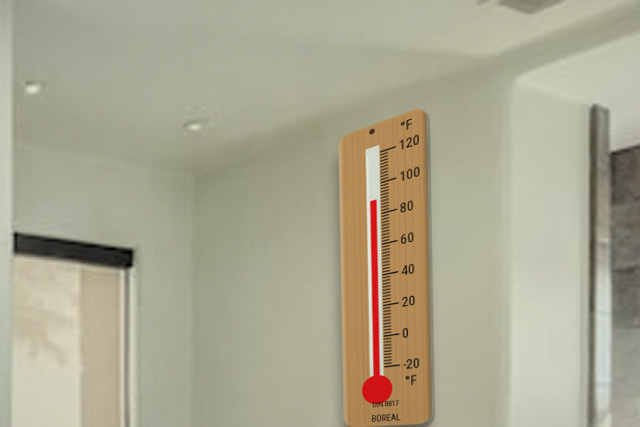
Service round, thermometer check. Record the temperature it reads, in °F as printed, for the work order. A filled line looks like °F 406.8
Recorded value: °F 90
